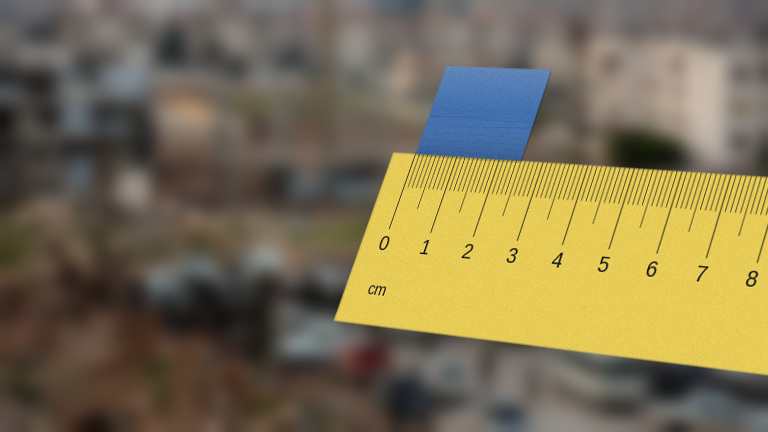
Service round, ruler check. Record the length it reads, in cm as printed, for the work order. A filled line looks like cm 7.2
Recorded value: cm 2.5
